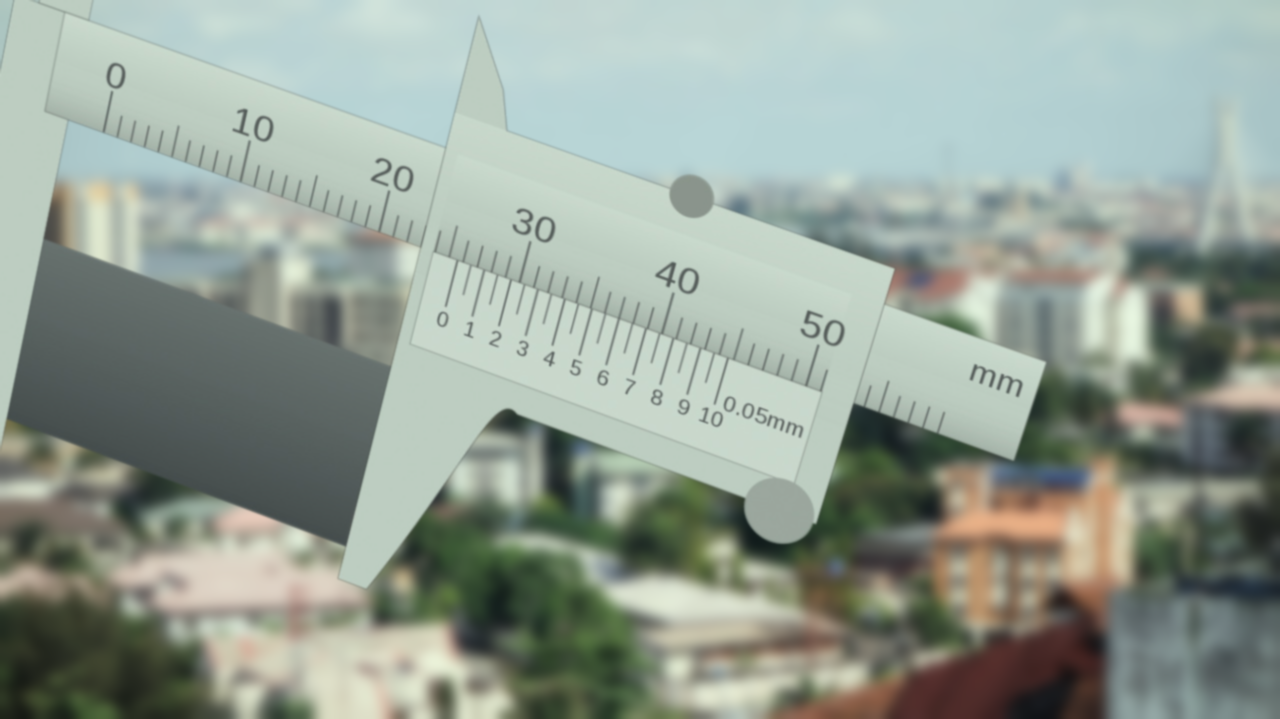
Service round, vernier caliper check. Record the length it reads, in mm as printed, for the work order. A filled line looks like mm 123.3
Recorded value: mm 25.6
